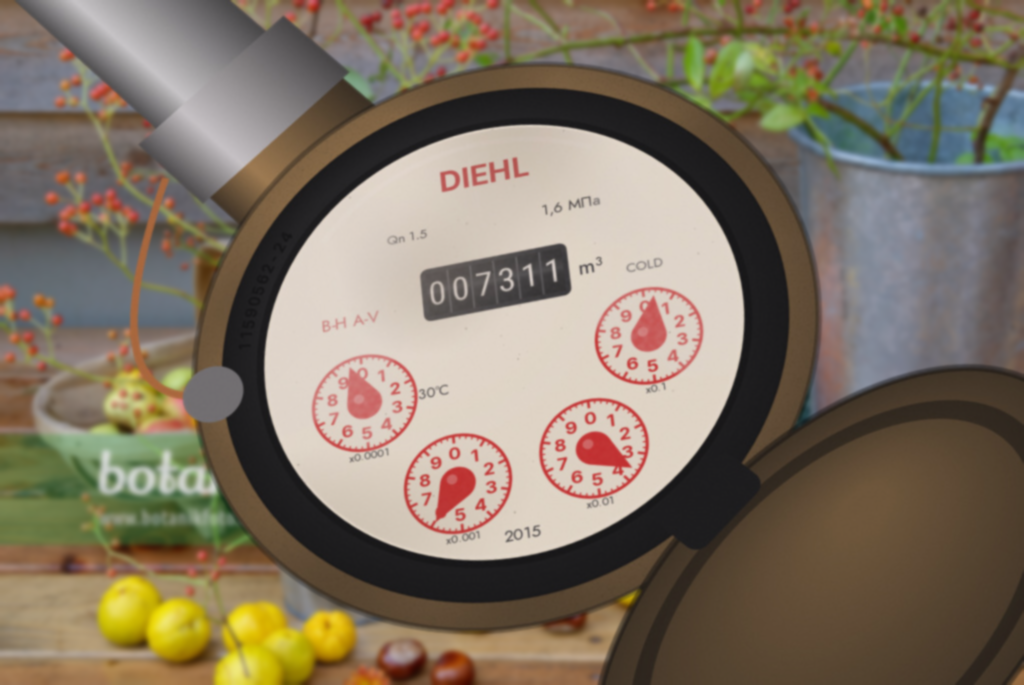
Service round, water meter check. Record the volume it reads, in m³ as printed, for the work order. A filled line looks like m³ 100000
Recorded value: m³ 7311.0359
